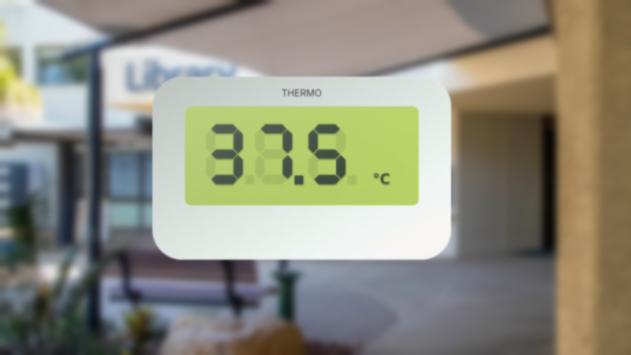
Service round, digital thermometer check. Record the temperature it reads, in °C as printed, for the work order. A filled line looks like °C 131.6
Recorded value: °C 37.5
